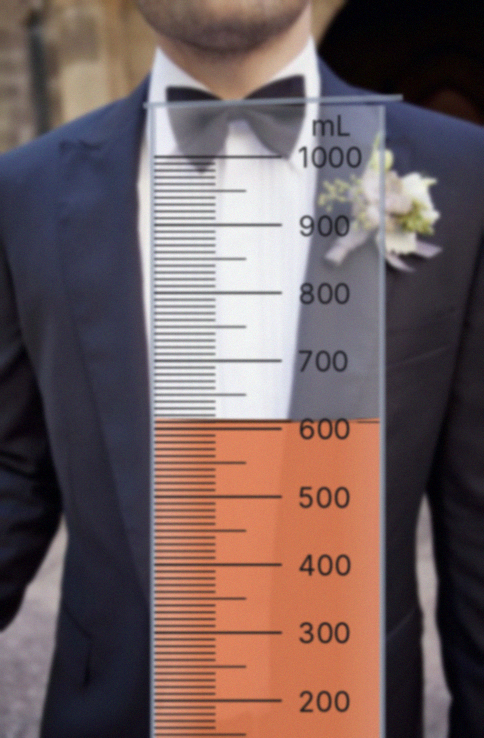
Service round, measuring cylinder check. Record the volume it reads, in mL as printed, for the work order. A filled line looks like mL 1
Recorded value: mL 610
